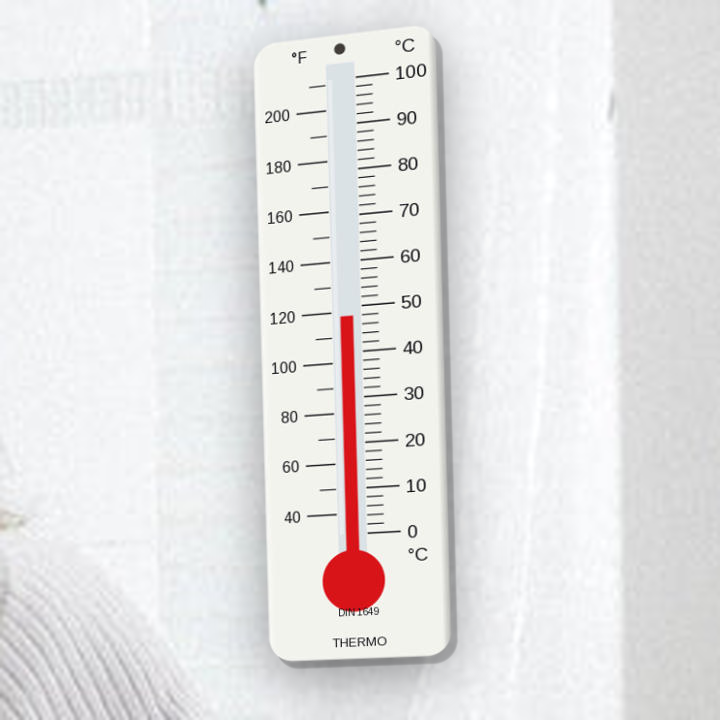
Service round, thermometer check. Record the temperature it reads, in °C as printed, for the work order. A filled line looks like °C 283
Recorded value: °C 48
